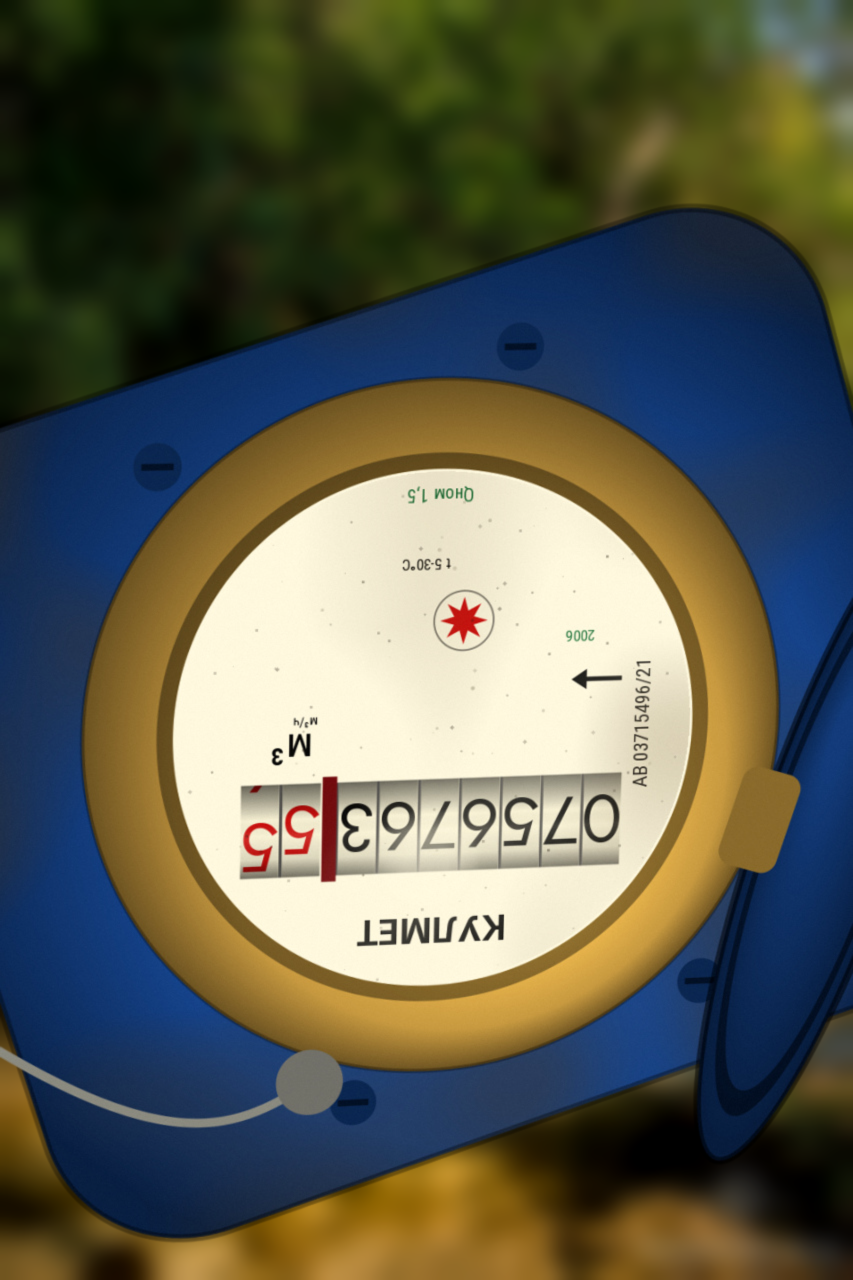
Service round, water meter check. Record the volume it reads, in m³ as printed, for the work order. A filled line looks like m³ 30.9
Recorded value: m³ 756763.55
